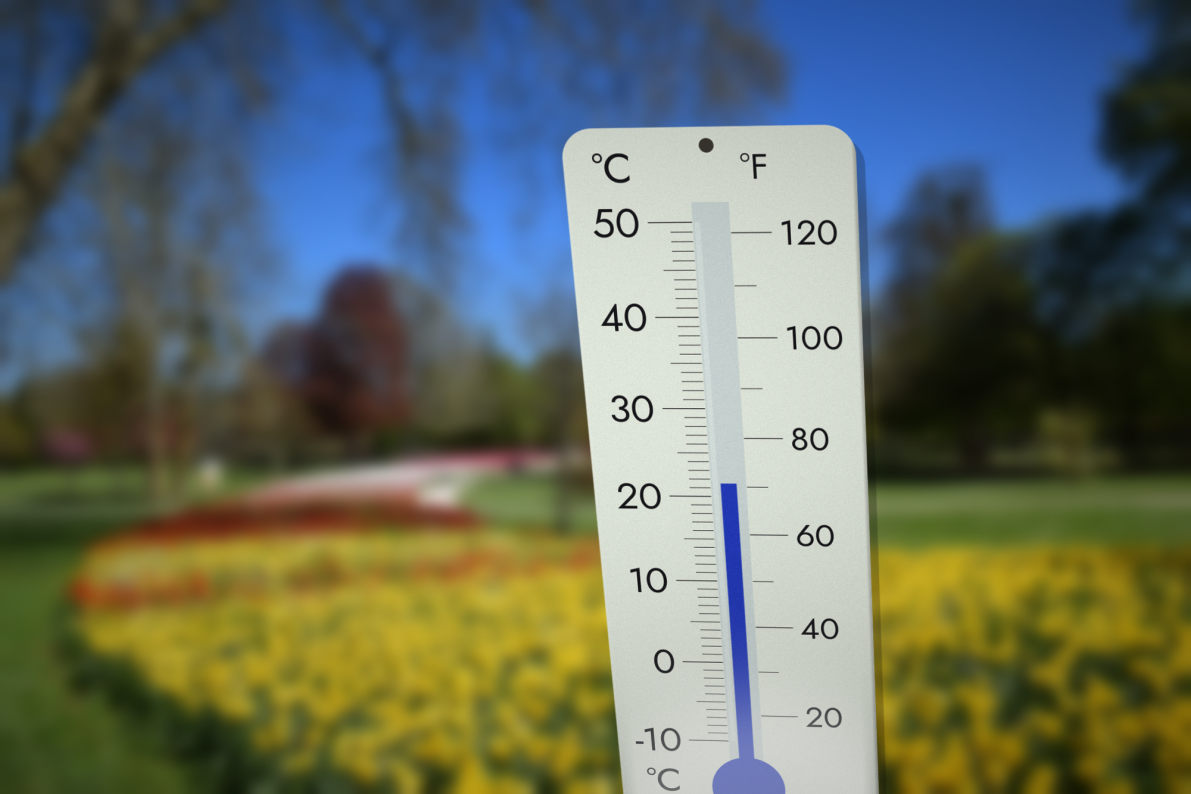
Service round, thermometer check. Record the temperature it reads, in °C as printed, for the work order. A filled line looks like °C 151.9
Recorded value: °C 21.5
